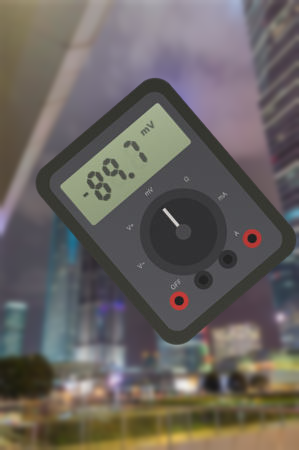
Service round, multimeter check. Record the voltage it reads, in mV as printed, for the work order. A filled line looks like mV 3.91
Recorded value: mV -89.7
